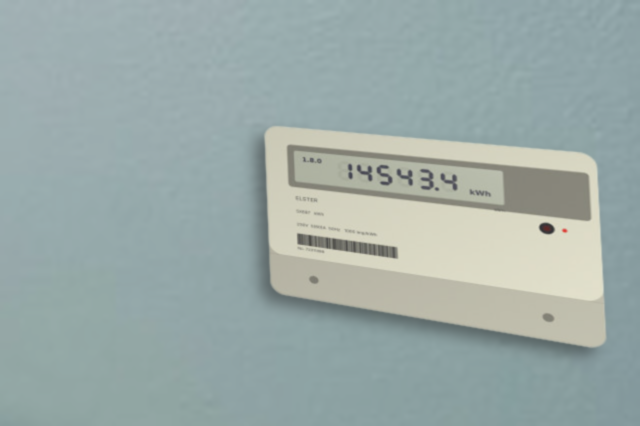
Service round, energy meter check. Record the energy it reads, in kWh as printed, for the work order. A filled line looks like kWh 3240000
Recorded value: kWh 14543.4
